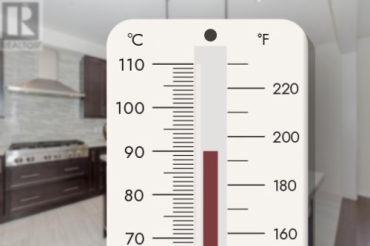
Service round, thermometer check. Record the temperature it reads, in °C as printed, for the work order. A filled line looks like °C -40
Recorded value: °C 90
